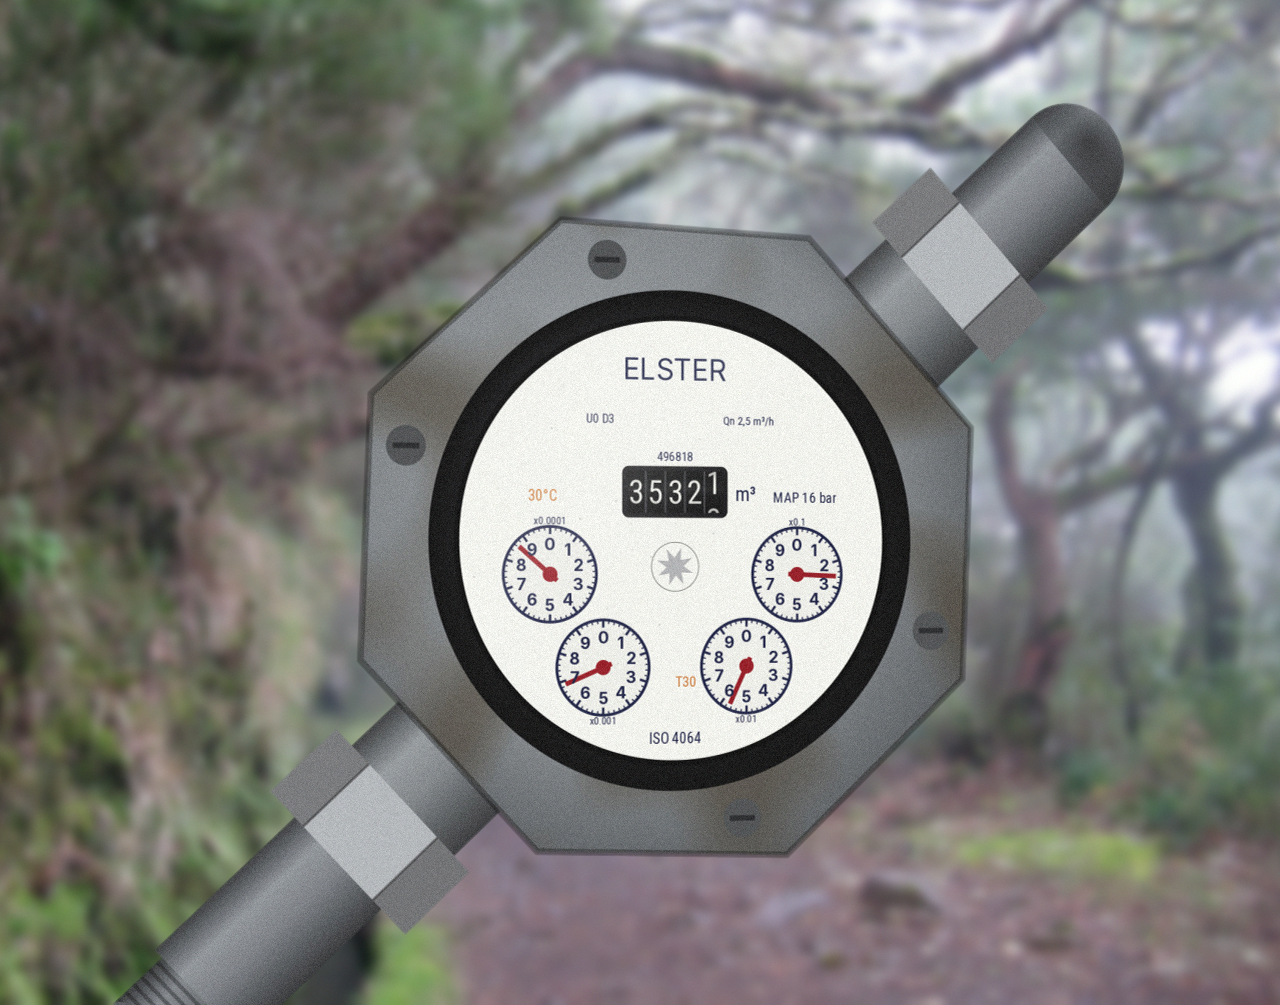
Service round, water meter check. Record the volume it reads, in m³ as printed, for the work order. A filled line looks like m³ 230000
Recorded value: m³ 35321.2568
